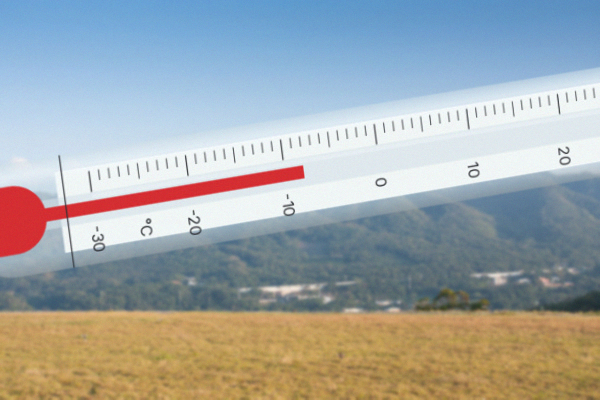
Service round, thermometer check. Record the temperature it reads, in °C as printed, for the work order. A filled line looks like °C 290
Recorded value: °C -8
